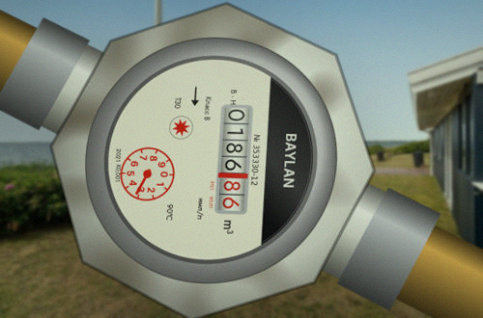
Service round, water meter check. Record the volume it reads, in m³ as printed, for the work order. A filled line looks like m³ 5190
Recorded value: m³ 186.863
